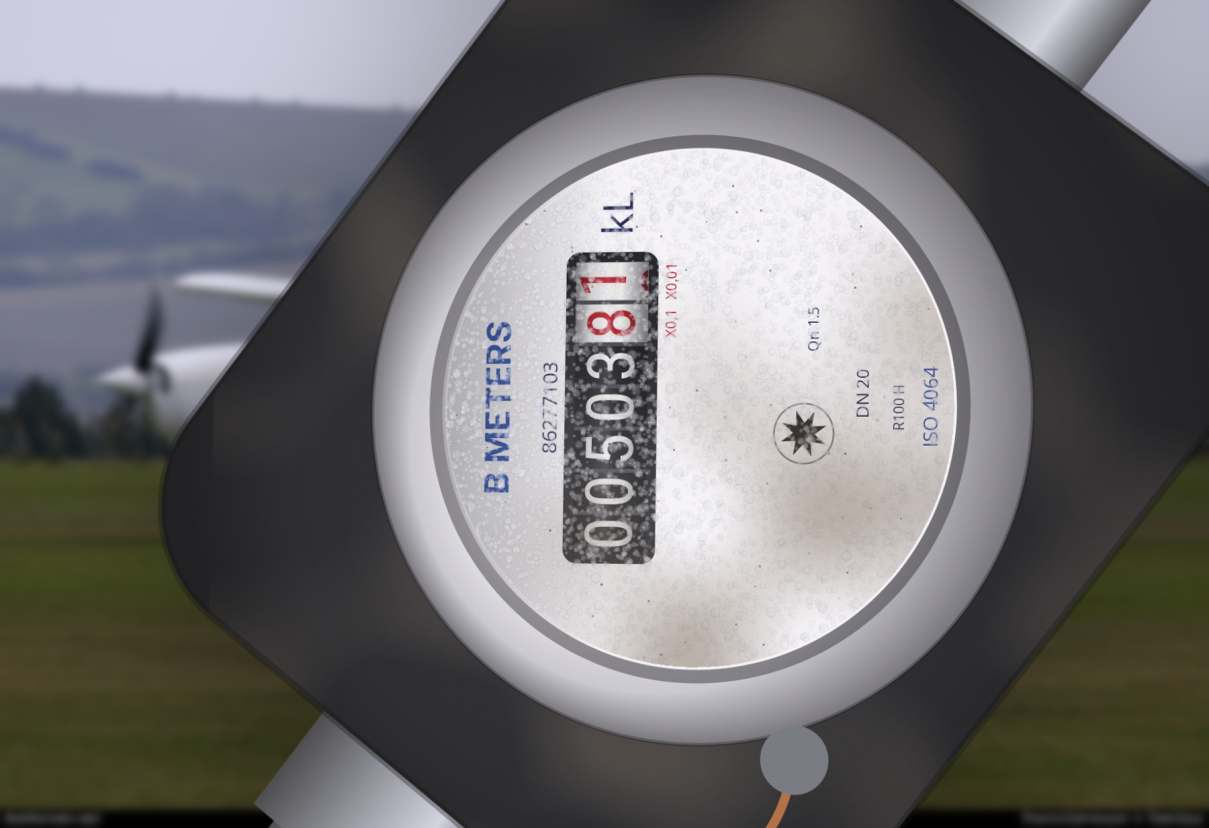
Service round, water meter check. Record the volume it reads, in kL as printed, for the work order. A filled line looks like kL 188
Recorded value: kL 503.81
